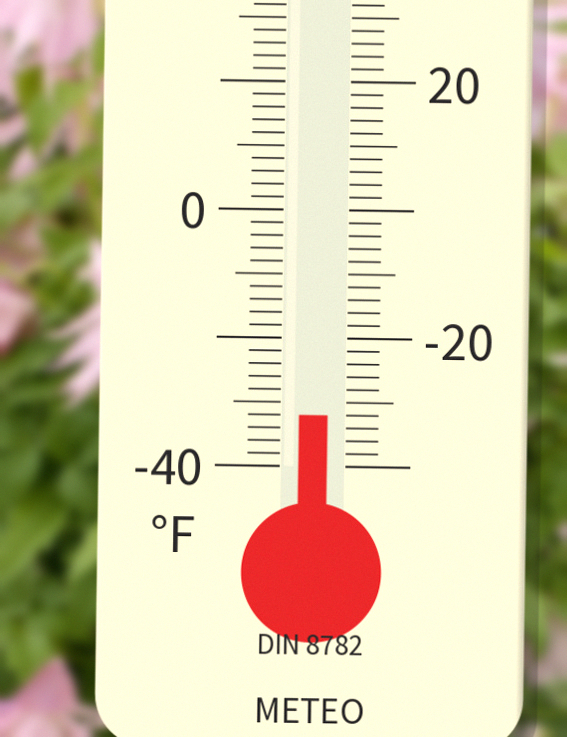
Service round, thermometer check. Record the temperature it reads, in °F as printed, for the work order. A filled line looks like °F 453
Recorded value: °F -32
